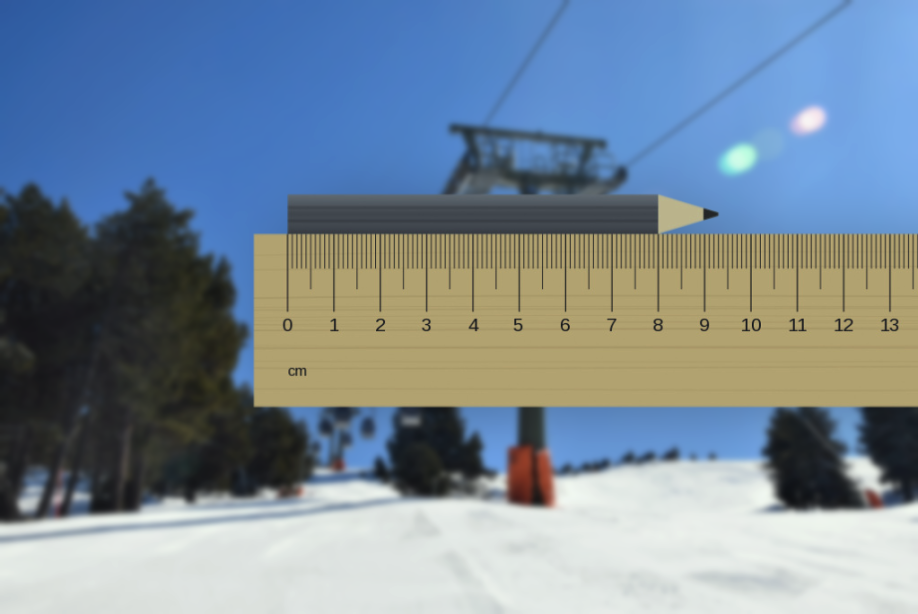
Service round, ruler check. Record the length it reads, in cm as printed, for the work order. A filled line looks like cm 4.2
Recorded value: cm 9.3
